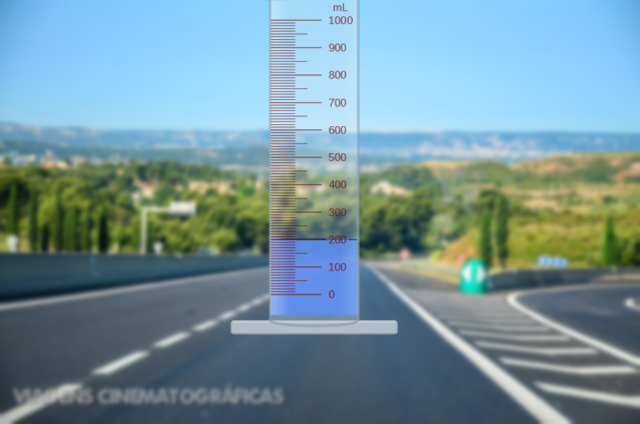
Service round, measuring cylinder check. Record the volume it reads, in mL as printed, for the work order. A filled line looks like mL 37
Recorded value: mL 200
